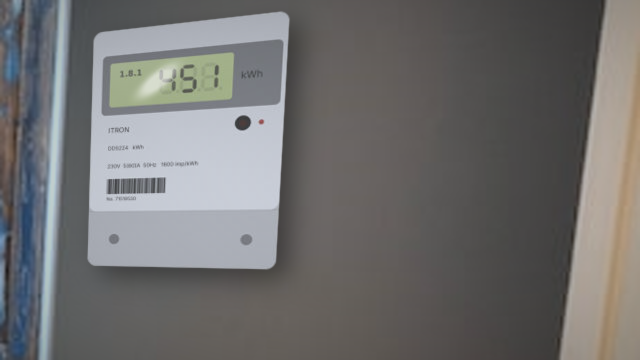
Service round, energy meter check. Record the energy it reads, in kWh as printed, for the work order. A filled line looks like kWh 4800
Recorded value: kWh 451
